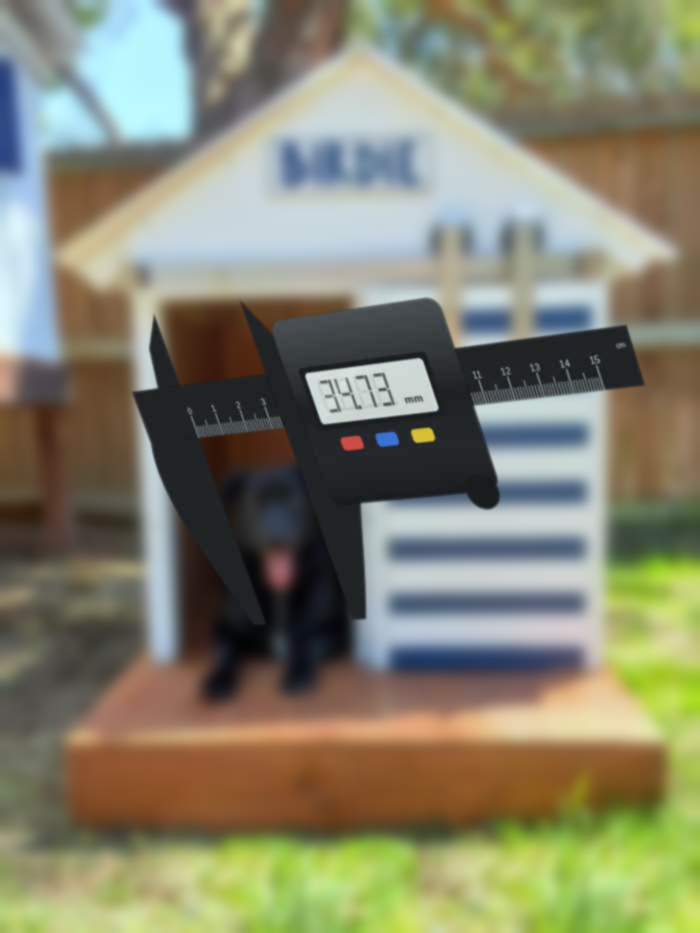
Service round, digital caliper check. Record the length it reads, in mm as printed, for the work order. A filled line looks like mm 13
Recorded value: mm 34.73
